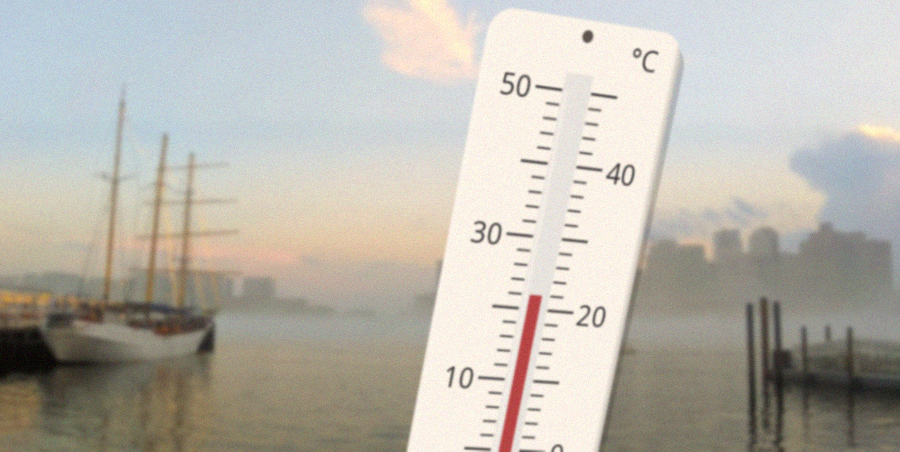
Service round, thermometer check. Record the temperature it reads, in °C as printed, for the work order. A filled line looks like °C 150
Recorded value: °C 22
